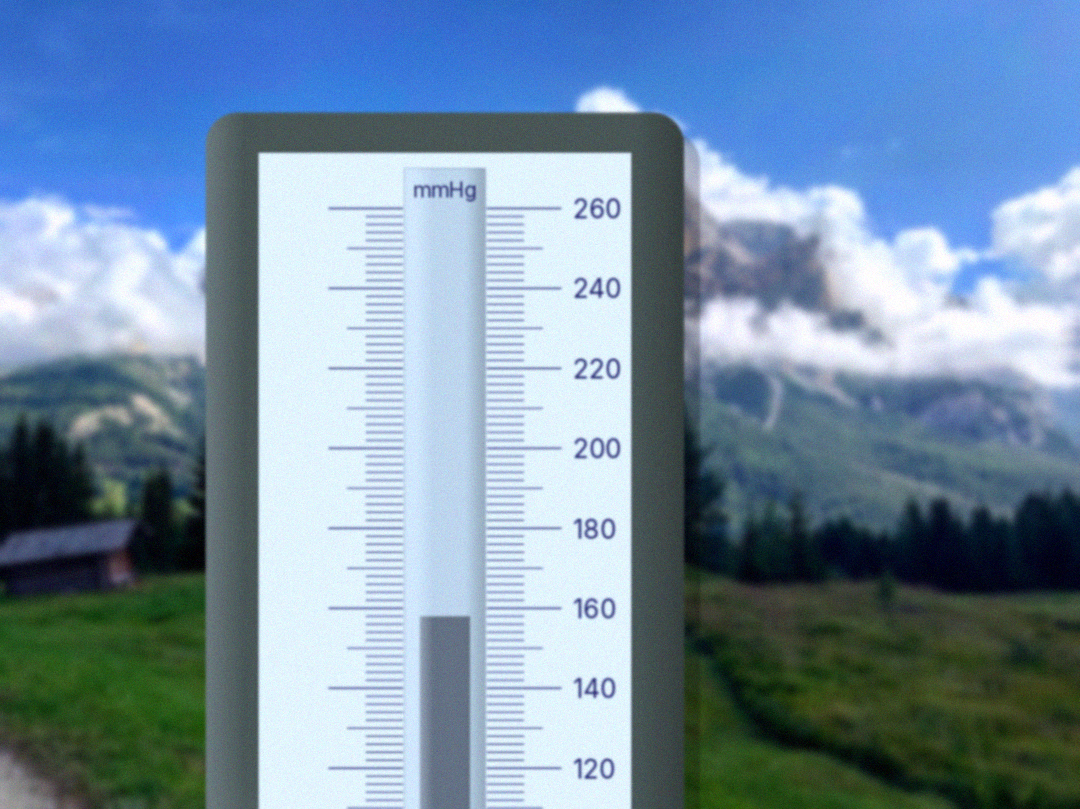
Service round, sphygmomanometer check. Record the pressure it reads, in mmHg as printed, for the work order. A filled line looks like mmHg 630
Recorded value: mmHg 158
